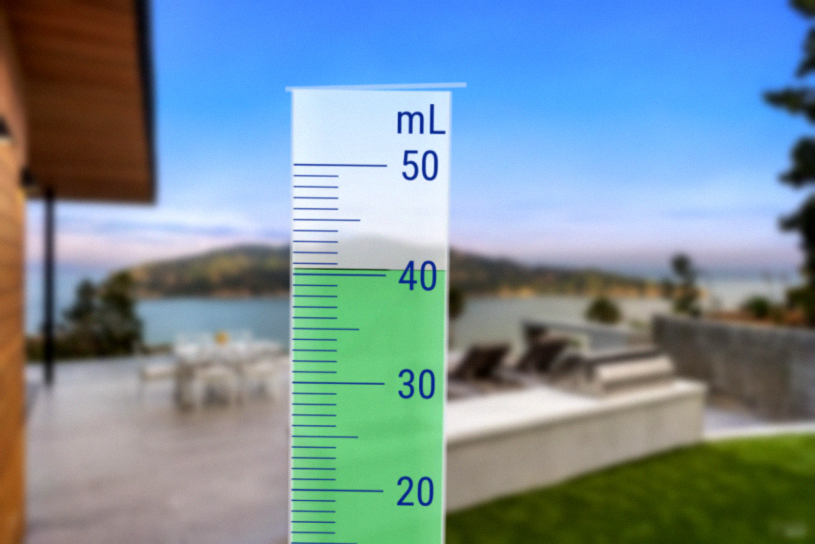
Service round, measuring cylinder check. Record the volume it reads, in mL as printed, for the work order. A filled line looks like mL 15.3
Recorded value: mL 40.5
